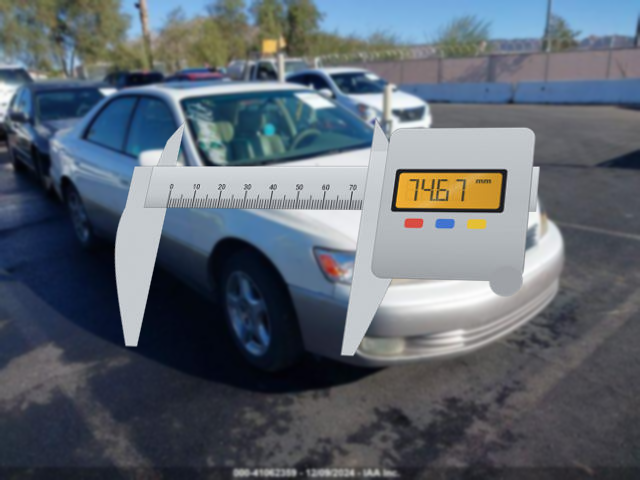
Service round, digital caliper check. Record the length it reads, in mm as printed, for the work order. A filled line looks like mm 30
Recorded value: mm 74.67
